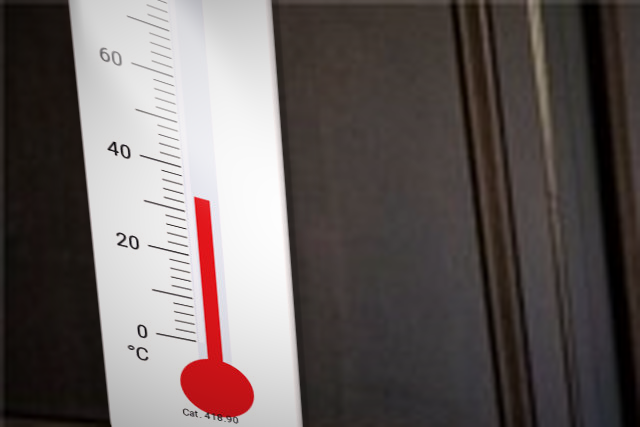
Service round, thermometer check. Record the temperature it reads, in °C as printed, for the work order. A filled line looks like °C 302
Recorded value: °C 34
